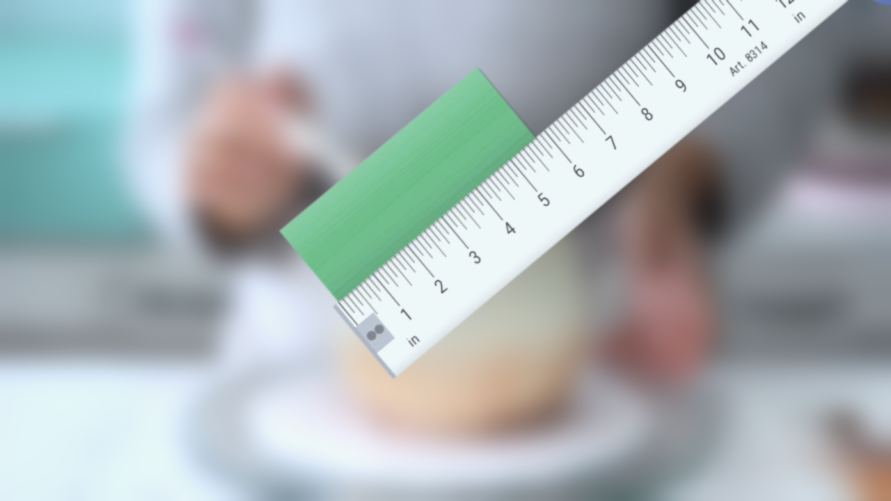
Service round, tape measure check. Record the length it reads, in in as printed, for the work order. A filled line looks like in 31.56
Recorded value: in 5.75
